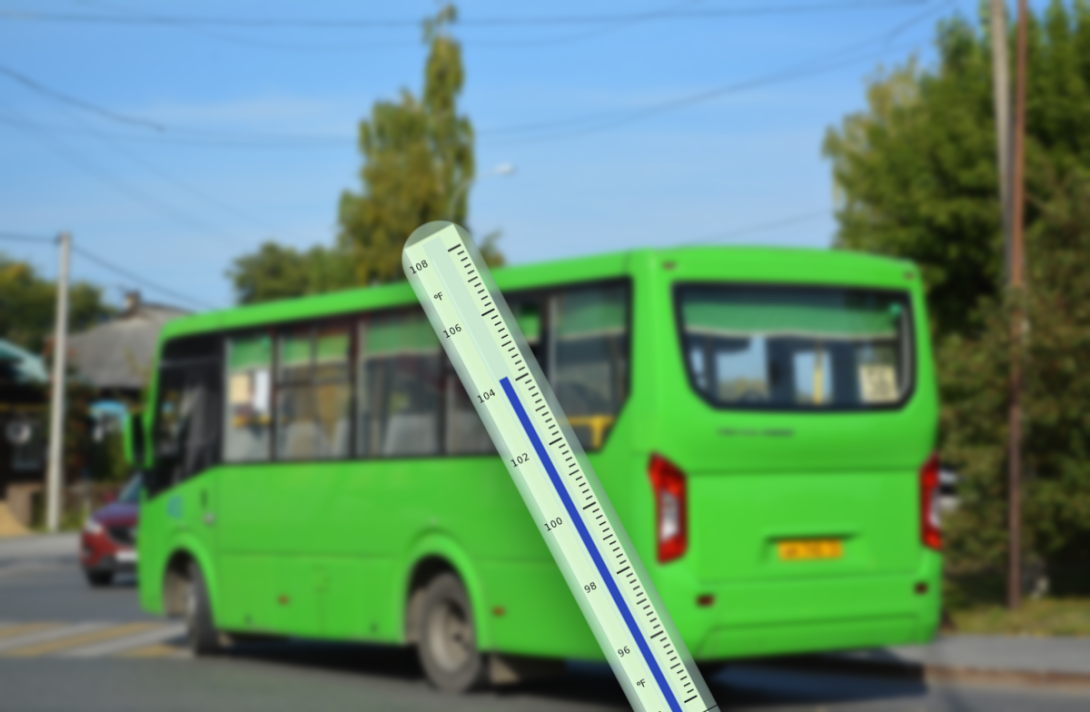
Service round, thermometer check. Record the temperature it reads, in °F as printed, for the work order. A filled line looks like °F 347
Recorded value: °F 104.2
